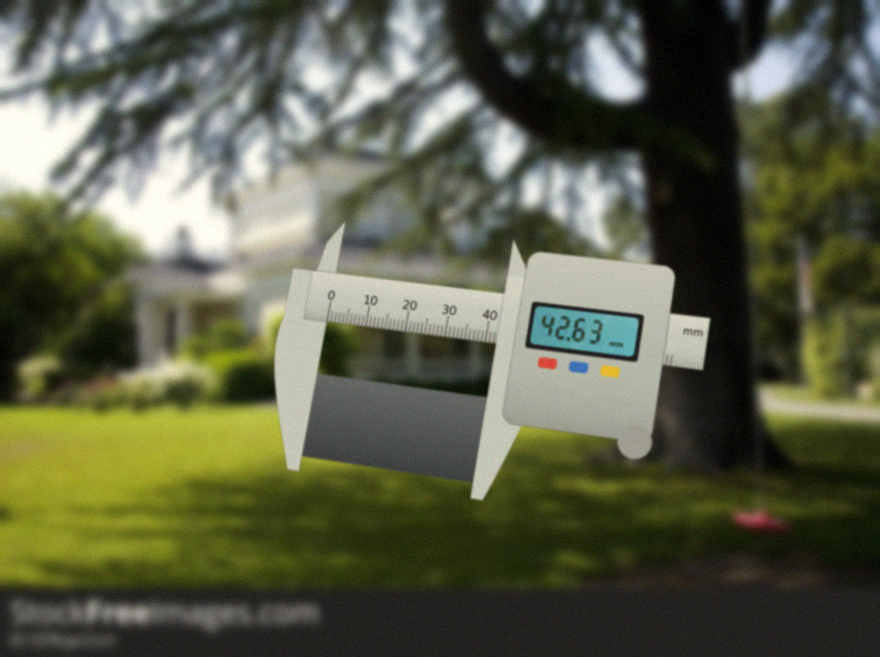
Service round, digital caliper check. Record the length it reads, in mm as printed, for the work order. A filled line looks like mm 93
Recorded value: mm 42.63
